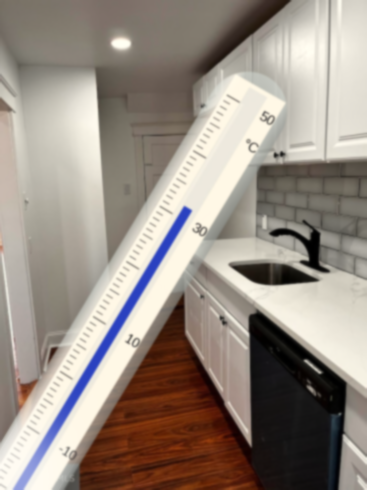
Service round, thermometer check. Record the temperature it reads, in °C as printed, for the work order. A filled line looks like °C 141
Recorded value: °C 32
